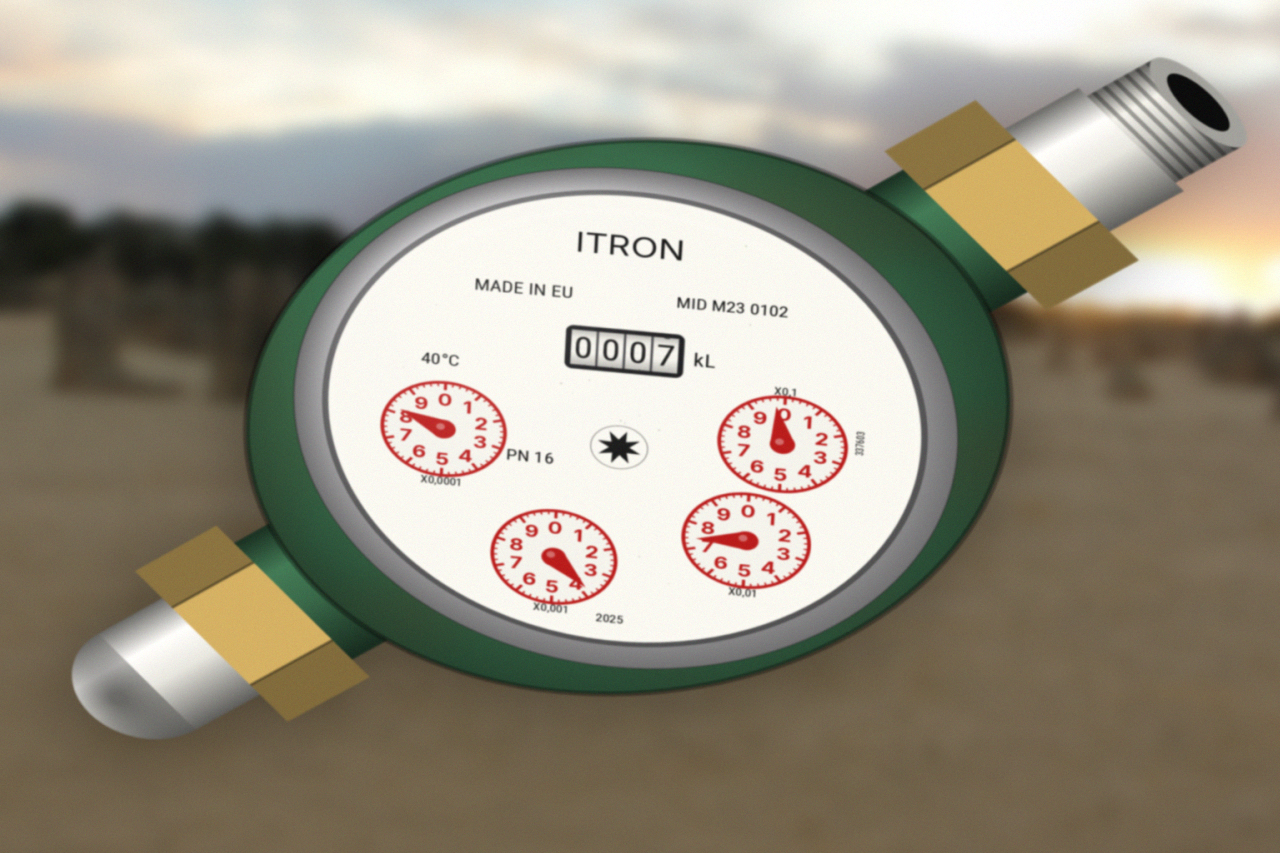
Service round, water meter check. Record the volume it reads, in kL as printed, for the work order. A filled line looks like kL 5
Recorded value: kL 6.9738
